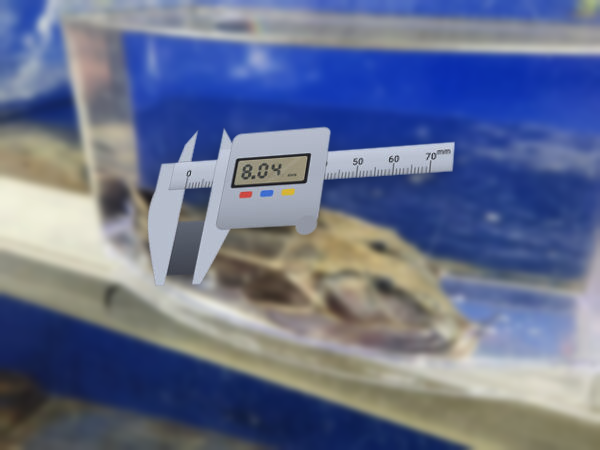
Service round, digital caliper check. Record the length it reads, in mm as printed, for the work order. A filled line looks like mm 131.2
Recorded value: mm 8.04
